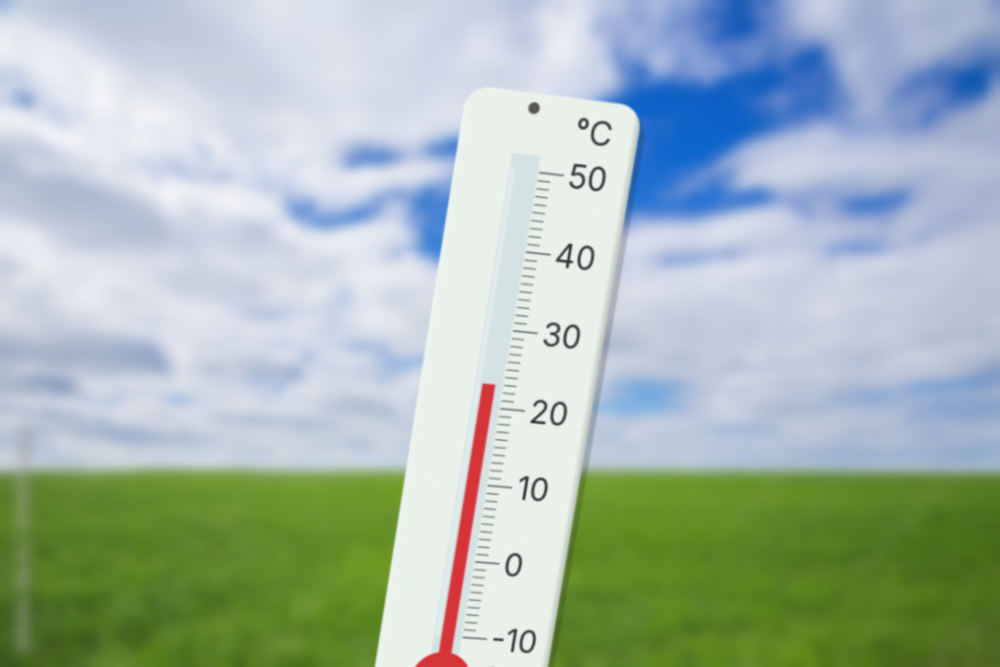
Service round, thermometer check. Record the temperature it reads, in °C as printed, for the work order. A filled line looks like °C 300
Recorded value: °C 23
